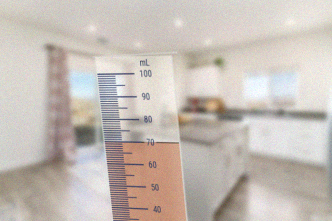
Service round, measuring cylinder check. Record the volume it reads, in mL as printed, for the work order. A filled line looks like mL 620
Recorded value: mL 70
